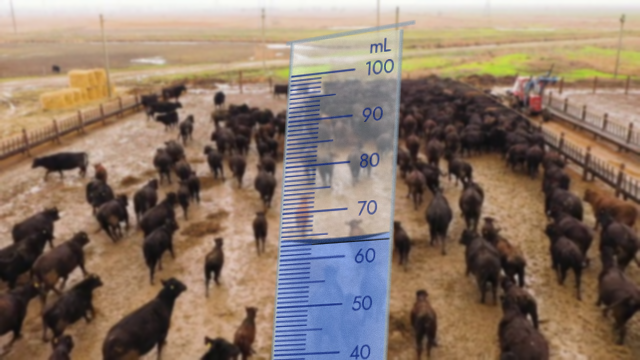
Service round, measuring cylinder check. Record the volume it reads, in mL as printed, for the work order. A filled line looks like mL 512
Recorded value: mL 63
